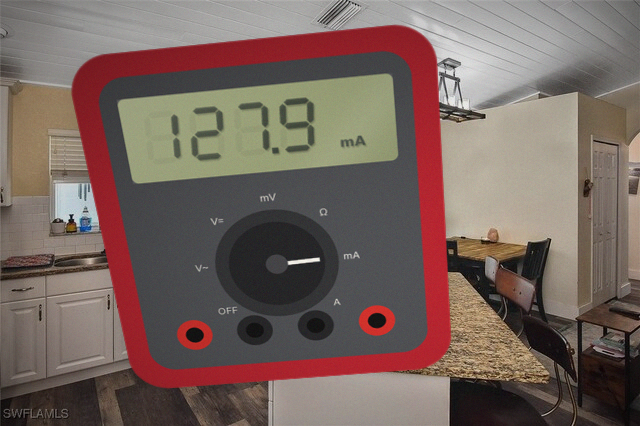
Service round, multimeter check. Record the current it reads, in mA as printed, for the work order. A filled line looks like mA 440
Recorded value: mA 127.9
